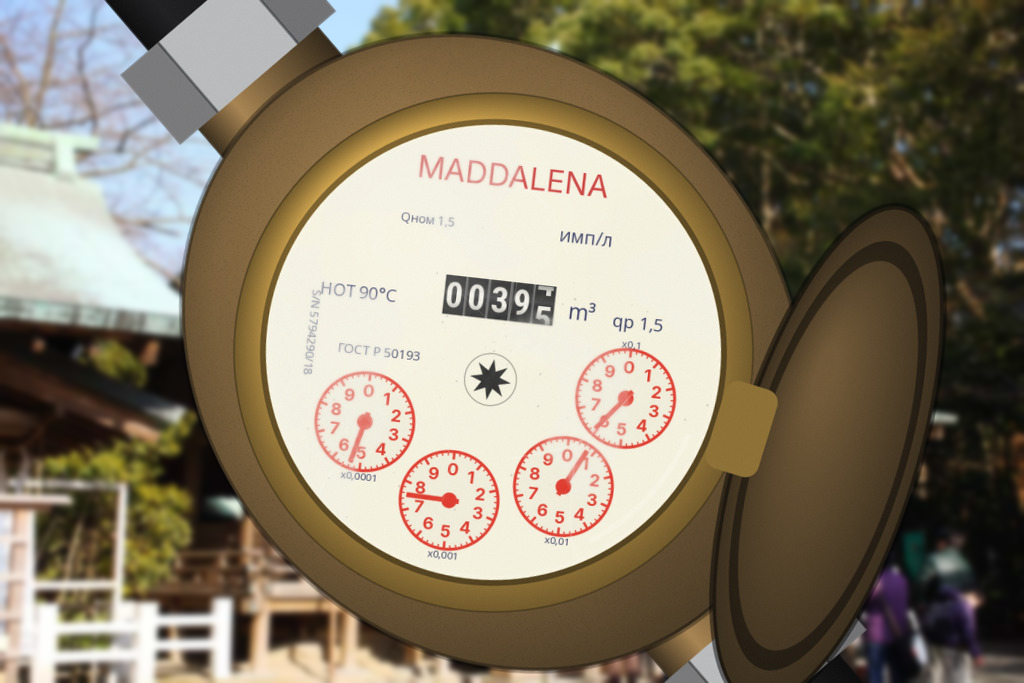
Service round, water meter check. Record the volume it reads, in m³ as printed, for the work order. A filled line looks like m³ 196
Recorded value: m³ 394.6075
